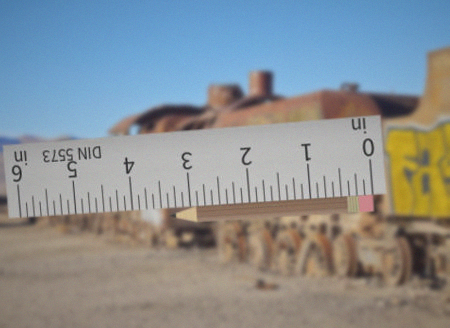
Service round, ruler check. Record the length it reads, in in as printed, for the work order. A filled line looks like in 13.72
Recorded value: in 3.375
